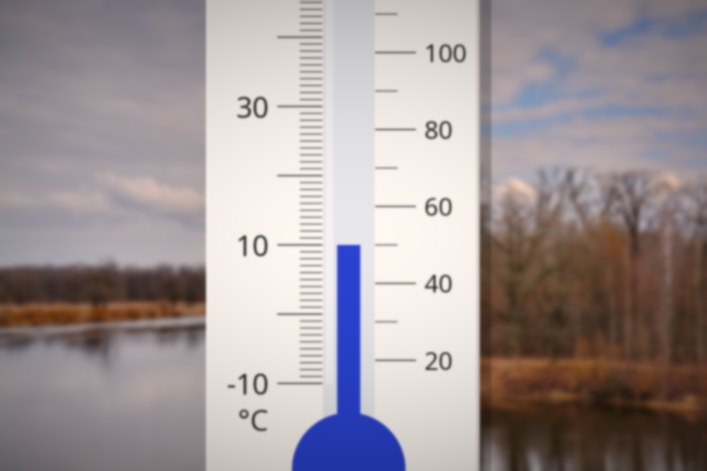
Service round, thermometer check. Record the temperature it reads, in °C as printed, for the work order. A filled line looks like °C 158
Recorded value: °C 10
